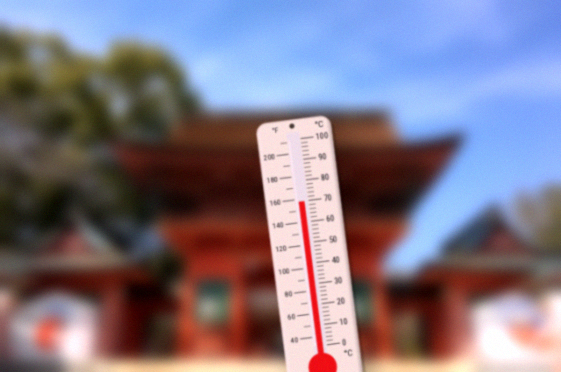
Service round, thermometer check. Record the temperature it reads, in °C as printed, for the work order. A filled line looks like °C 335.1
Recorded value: °C 70
